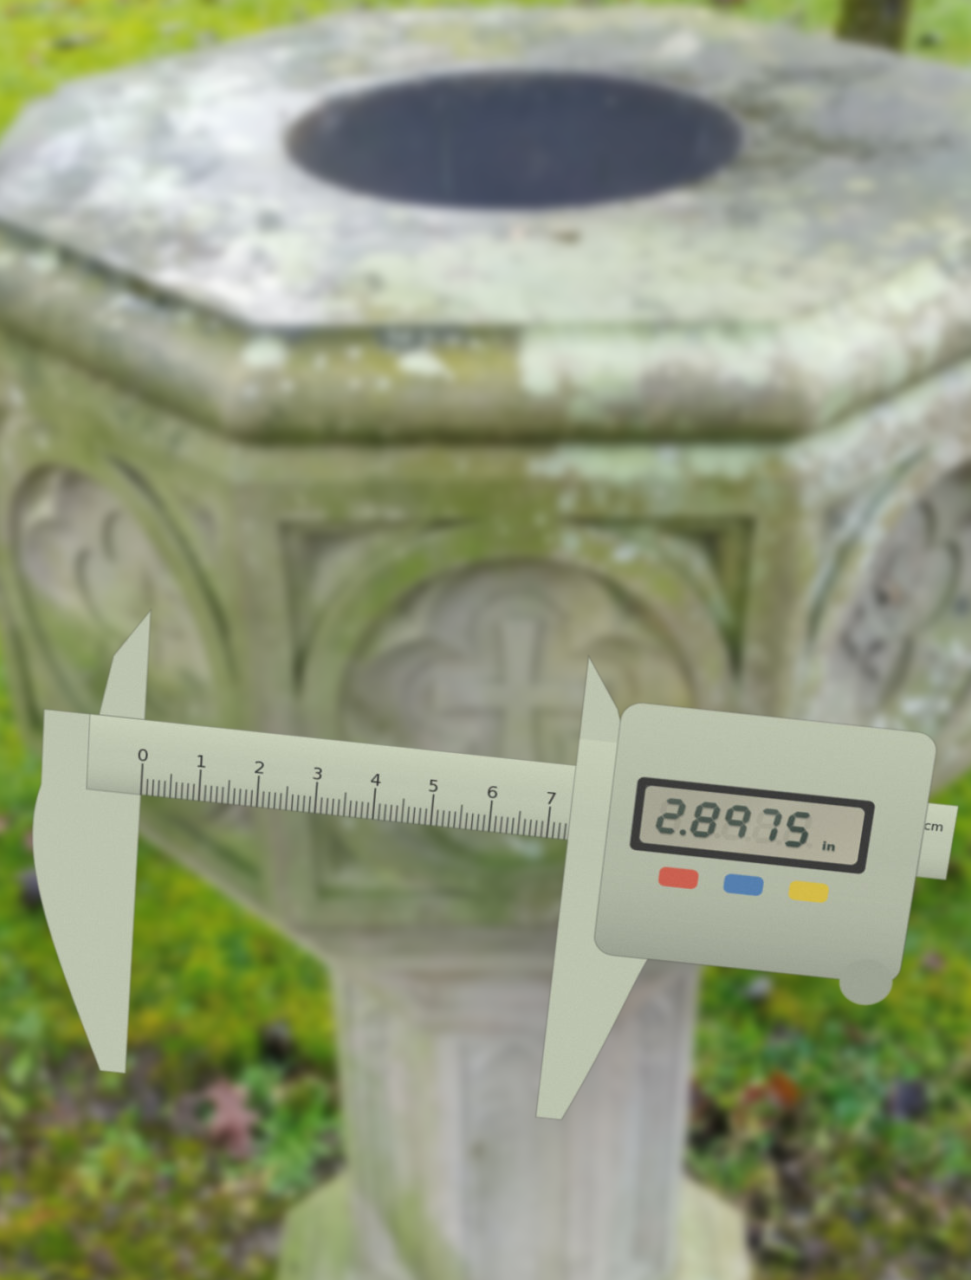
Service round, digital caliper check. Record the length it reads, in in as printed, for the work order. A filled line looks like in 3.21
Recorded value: in 2.8975
